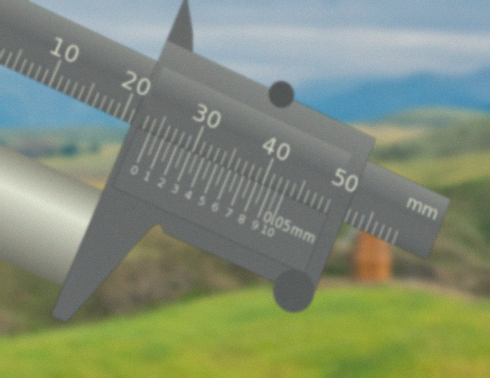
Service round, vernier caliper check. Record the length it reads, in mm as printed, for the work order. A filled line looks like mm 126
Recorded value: mm 24.0
